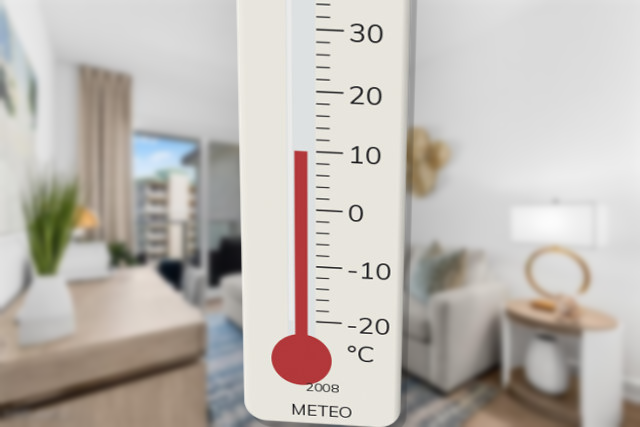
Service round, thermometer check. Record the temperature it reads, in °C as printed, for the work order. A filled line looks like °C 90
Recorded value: °C 10
